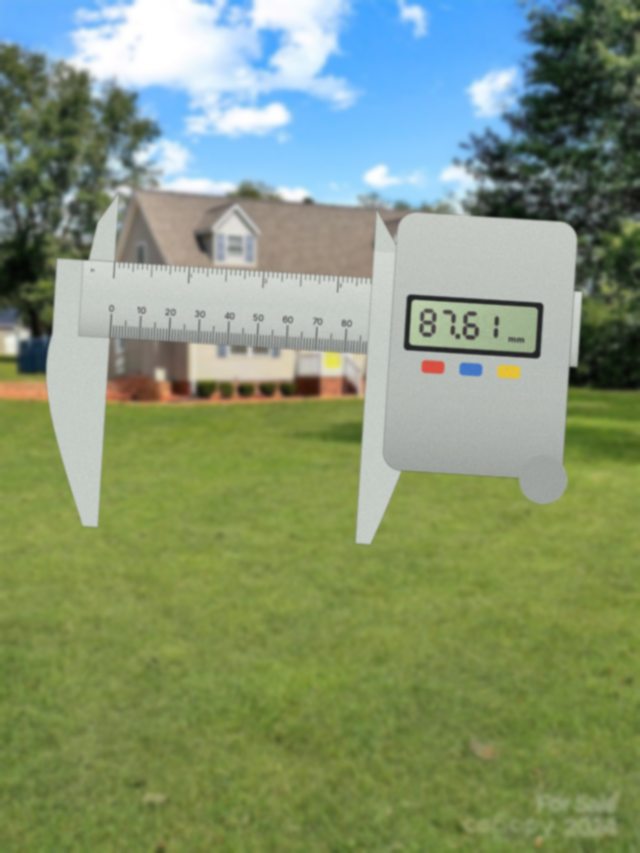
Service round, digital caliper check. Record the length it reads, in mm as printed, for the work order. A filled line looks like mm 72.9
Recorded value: mm 87.61
